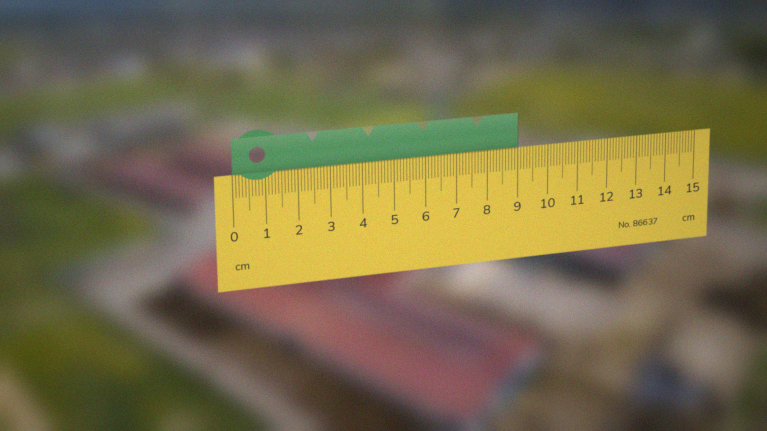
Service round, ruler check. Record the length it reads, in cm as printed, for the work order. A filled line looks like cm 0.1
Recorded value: cm 9
